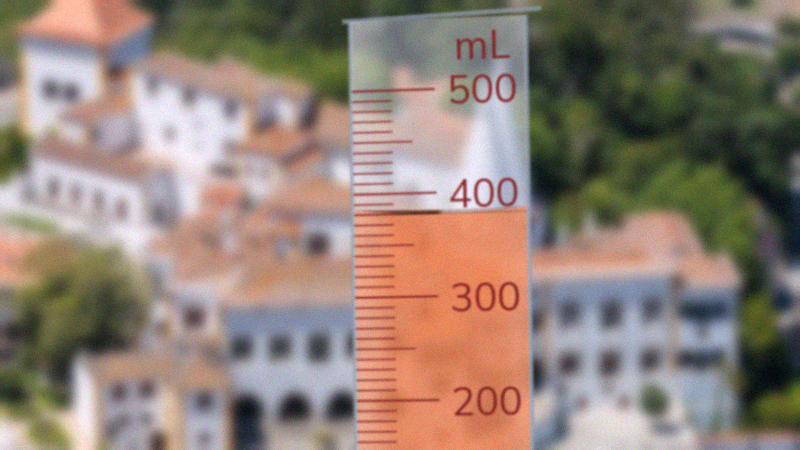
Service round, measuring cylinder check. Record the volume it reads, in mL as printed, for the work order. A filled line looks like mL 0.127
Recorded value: mL 380
